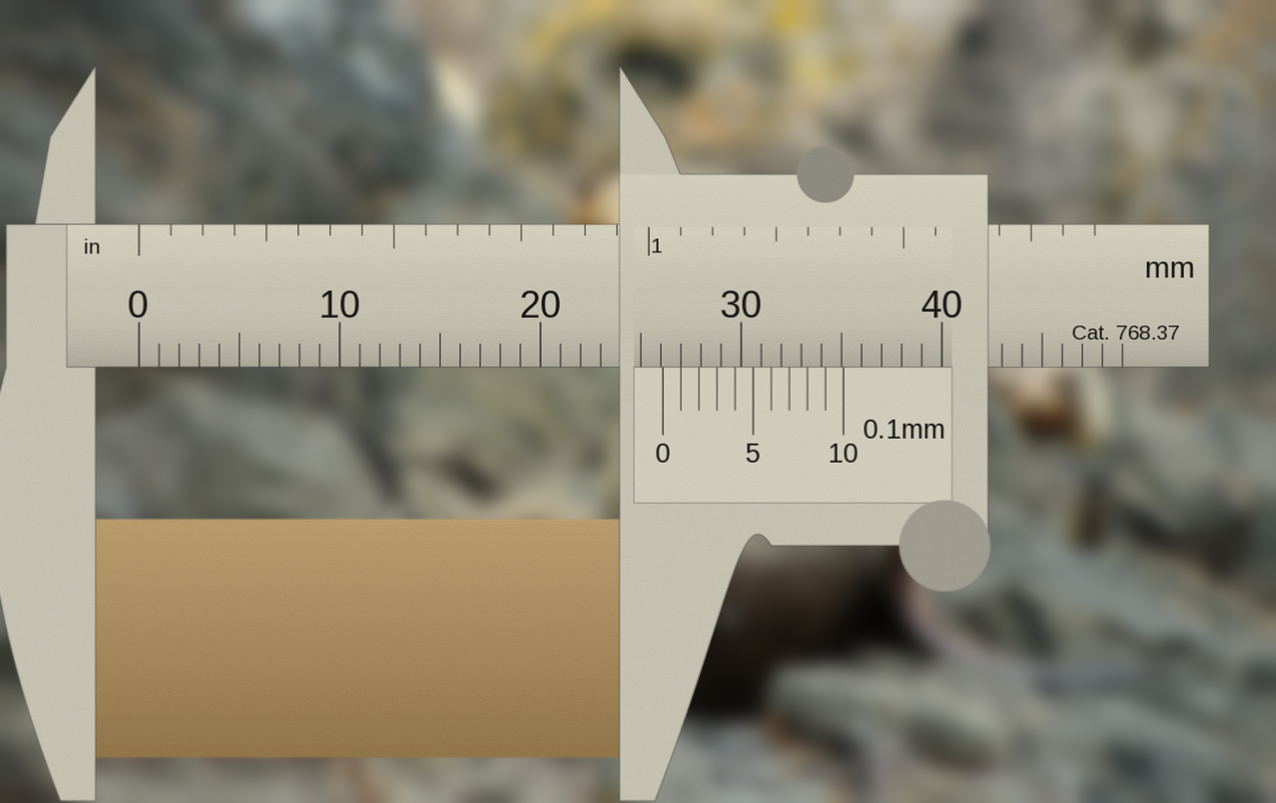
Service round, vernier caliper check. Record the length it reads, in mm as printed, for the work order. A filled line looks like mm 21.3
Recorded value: mm 26.1
